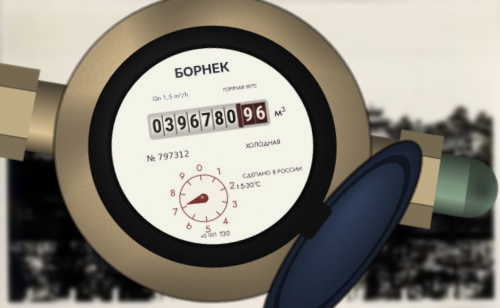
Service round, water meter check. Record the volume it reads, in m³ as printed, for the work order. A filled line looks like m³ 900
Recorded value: m³ 396780.967
